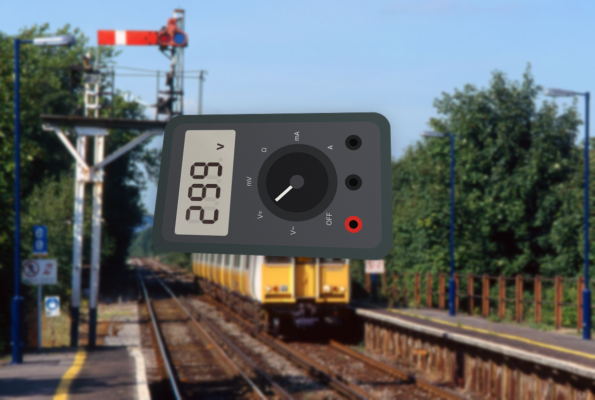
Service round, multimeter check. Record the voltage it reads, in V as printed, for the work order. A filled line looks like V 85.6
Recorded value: V 299
